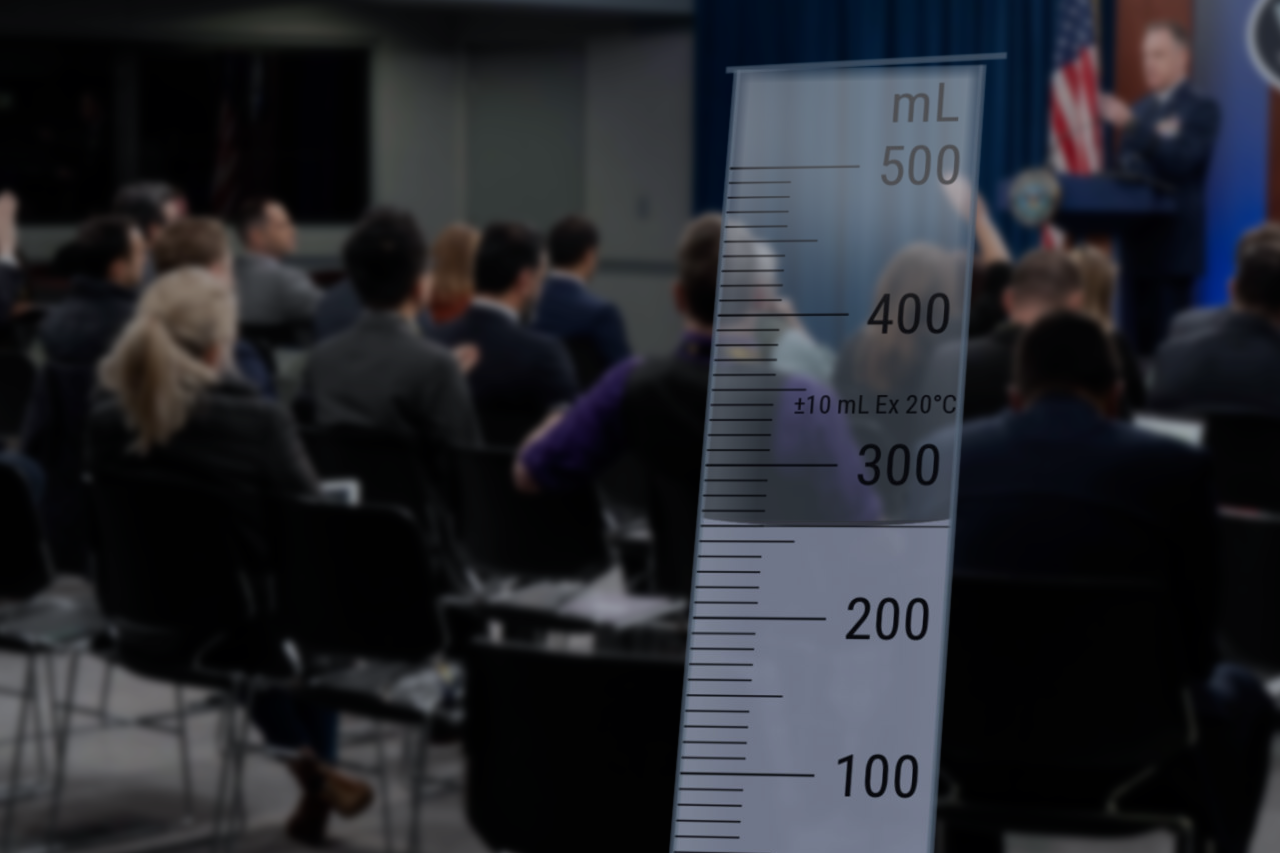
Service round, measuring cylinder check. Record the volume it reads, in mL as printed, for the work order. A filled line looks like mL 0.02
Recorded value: mL 260
